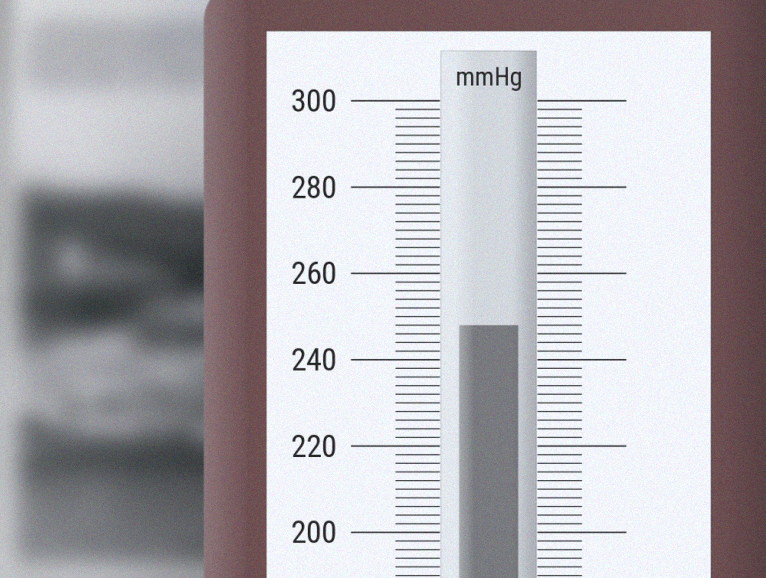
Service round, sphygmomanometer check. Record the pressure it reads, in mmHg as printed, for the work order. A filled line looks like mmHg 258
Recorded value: mmHg 248
